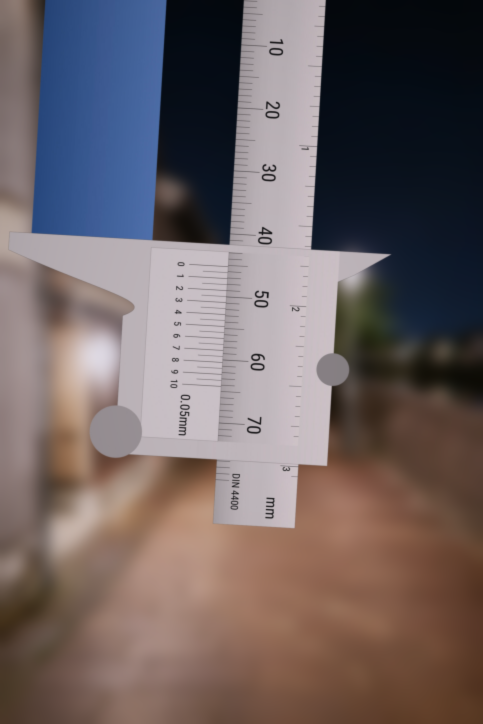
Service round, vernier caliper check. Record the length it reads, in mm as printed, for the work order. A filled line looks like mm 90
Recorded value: mm 45.2
